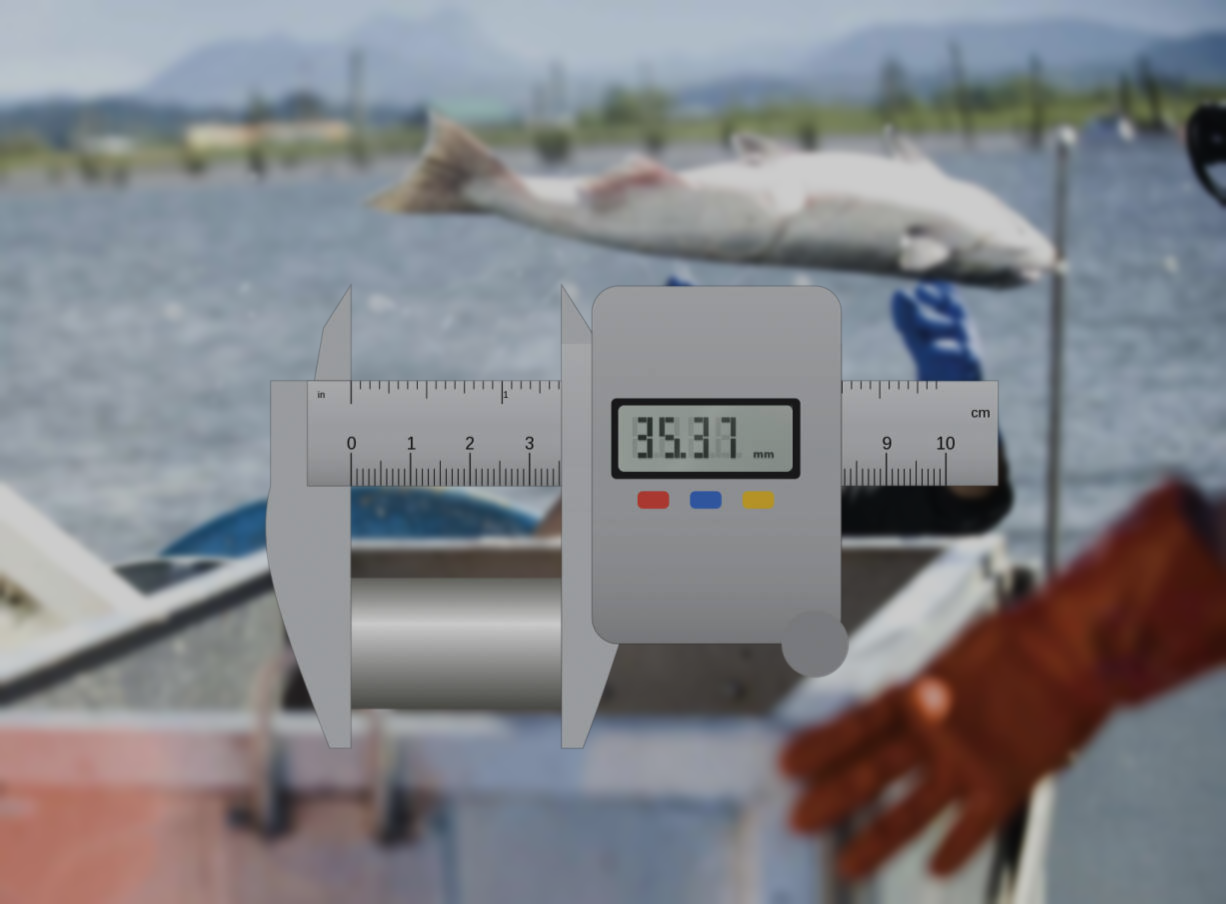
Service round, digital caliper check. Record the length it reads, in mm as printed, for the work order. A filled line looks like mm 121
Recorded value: mm 35.37
